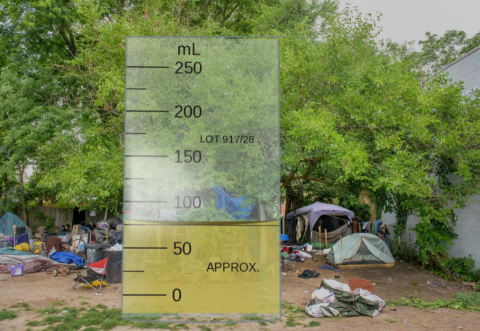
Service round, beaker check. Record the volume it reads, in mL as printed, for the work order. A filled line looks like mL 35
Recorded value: mL 75
